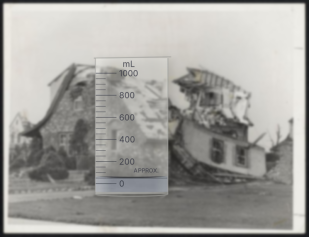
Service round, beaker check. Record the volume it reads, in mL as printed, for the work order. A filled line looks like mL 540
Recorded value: mL 50
